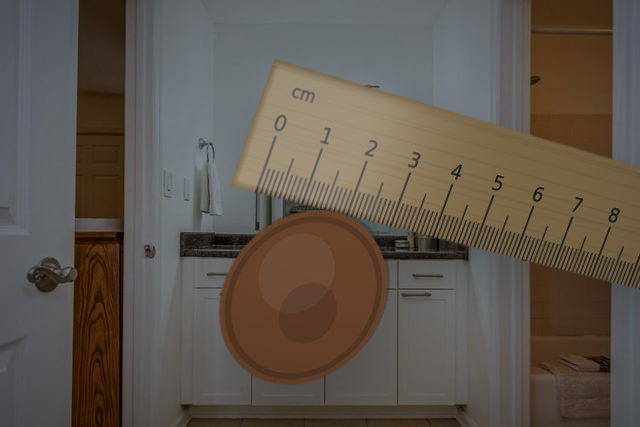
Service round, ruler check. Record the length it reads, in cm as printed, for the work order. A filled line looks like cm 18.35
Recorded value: cm 3.5
